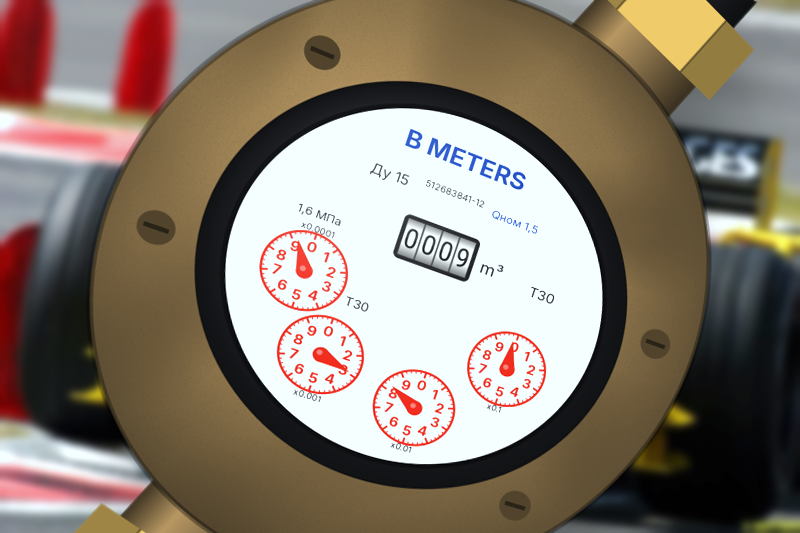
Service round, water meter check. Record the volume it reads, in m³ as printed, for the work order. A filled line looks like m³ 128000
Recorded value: m³ 8.9829
